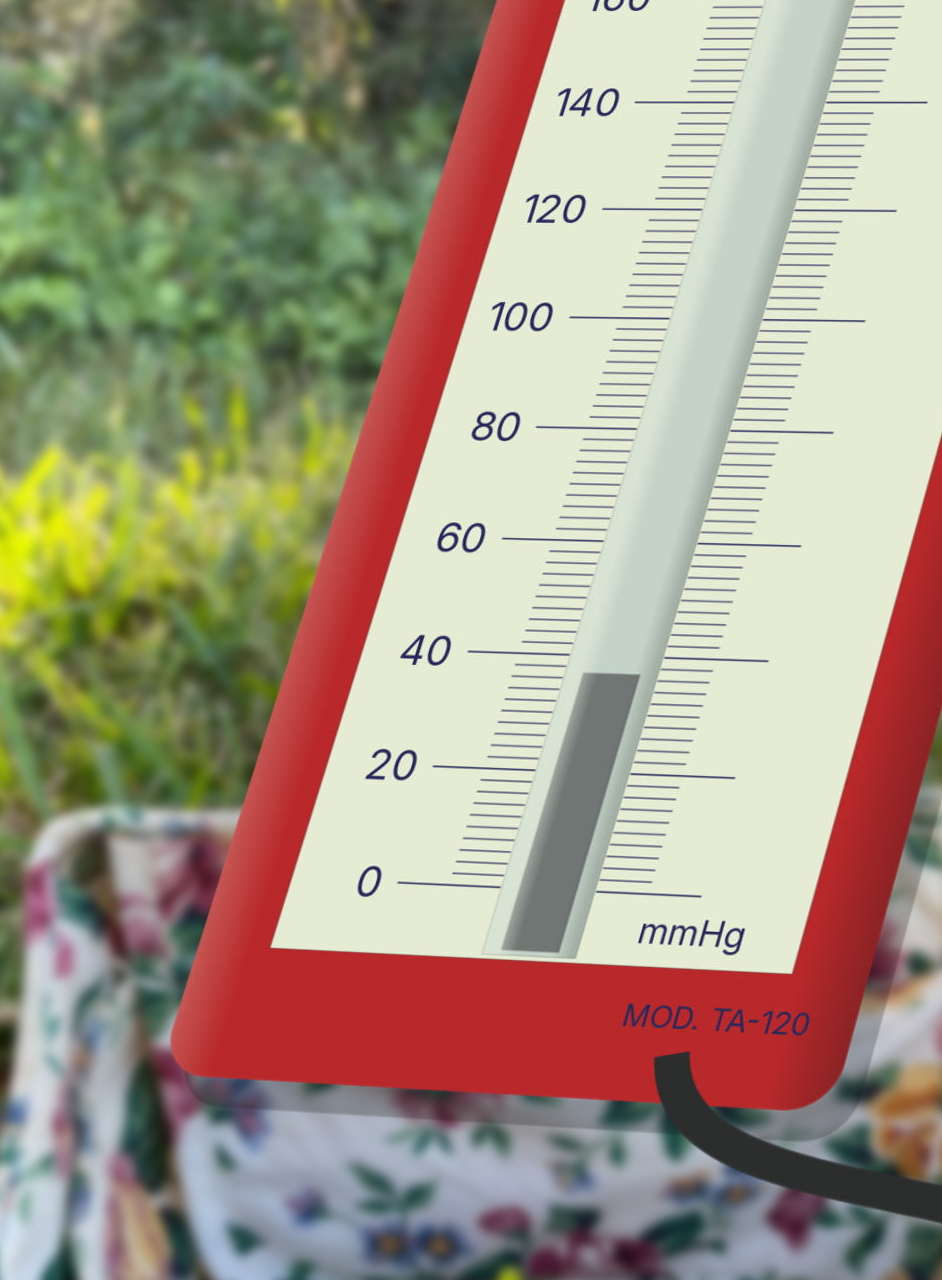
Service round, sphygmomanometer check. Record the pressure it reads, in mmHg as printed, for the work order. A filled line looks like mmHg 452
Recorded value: mmHg 37
